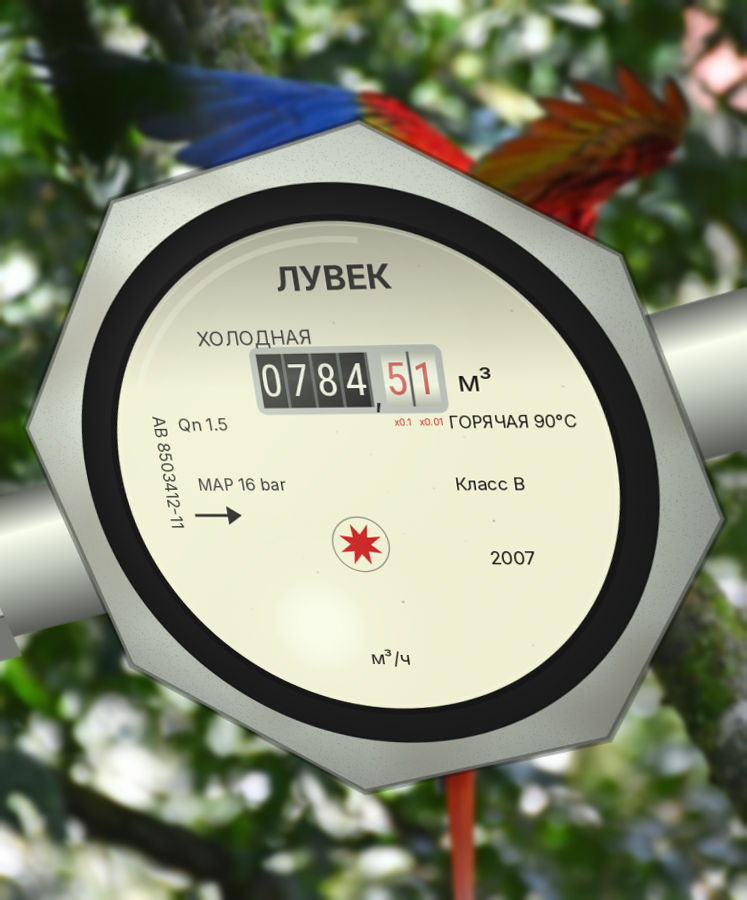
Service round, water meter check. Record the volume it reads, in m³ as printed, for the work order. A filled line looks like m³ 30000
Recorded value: m³ 784.51
